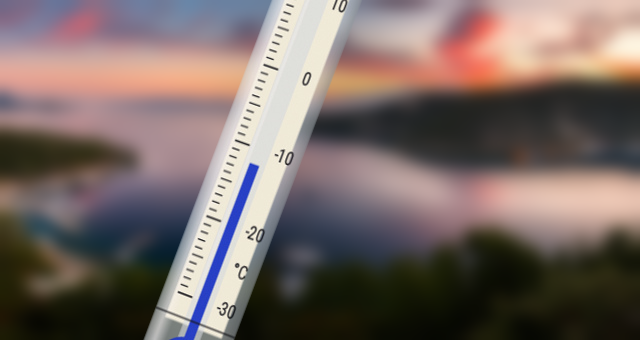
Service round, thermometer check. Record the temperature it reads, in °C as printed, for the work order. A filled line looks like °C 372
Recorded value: °C -12
